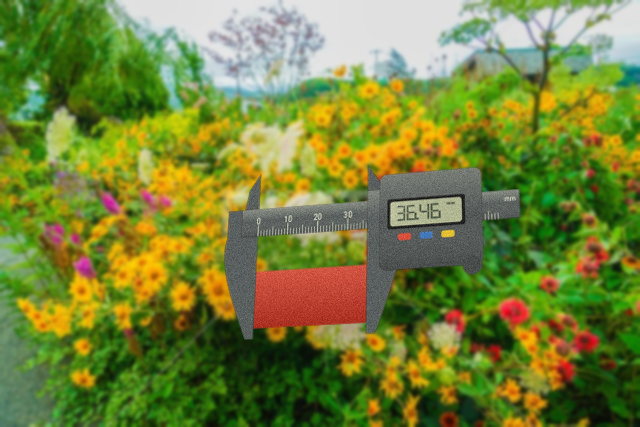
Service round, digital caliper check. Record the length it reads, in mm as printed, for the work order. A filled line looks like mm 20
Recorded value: mm 36.46
